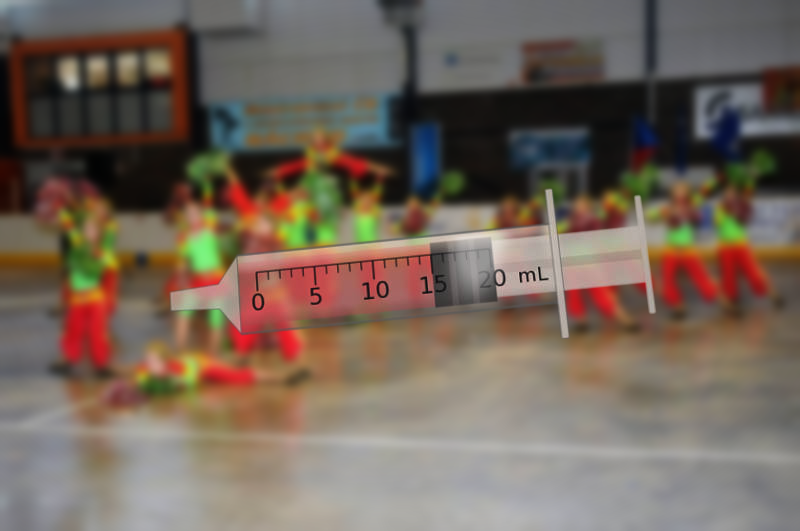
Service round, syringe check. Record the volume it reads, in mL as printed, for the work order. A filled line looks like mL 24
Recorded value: mL 15
